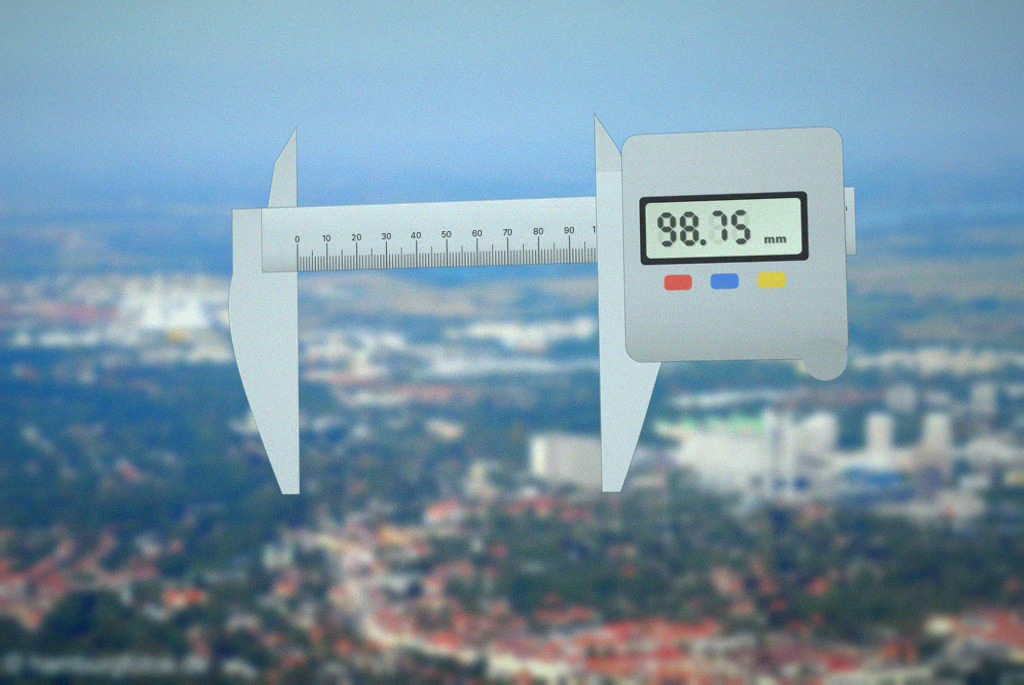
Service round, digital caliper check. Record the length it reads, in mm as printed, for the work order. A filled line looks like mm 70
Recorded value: mm 98.75
